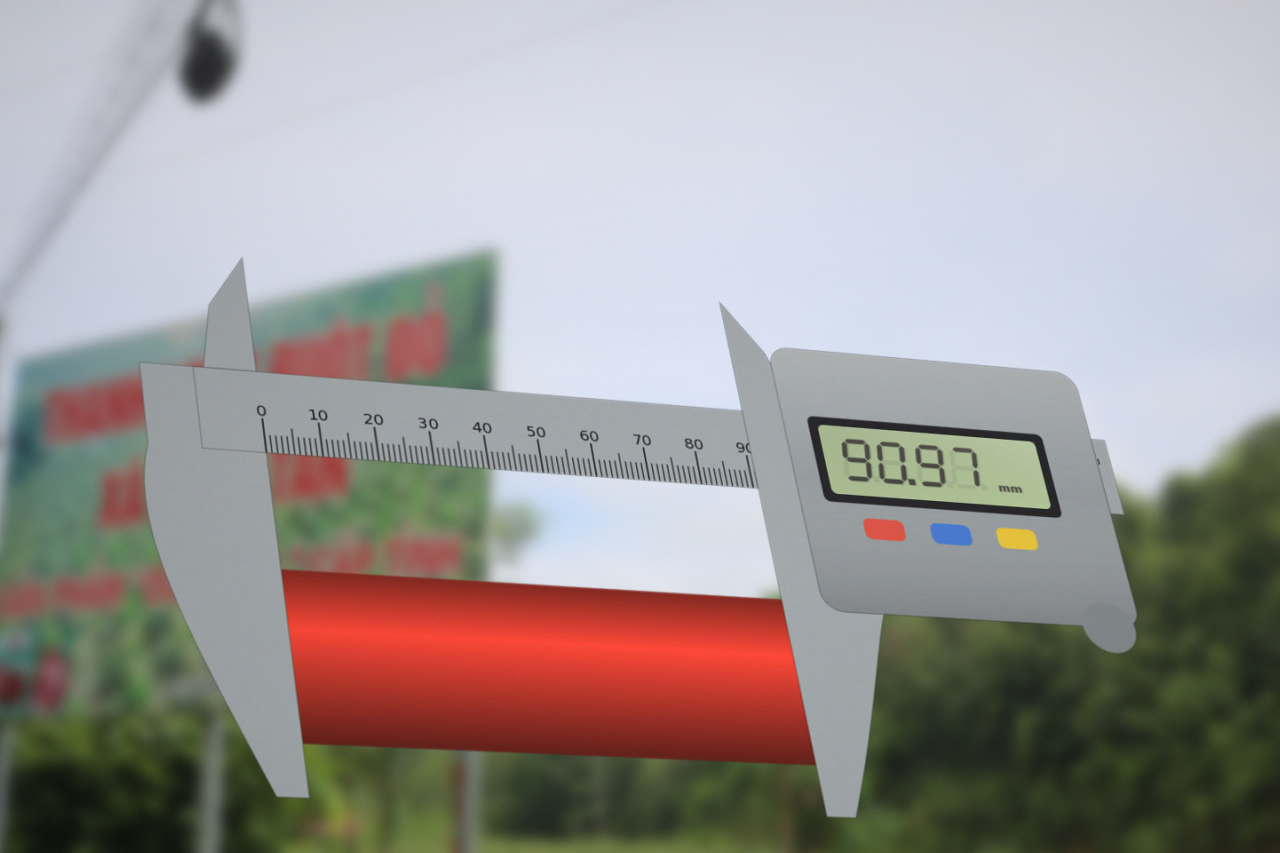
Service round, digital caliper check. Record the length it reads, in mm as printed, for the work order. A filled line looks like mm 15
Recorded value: mm 90.97
